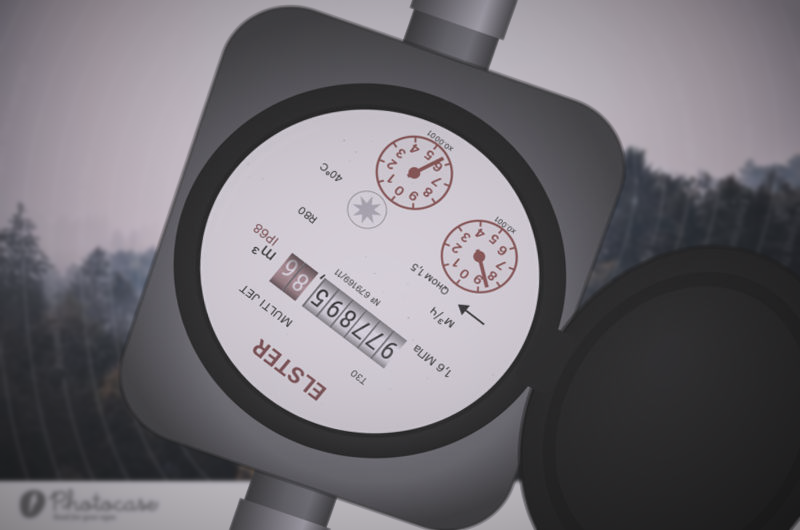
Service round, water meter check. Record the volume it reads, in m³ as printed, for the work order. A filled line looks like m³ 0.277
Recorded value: m³ 977895.8585
